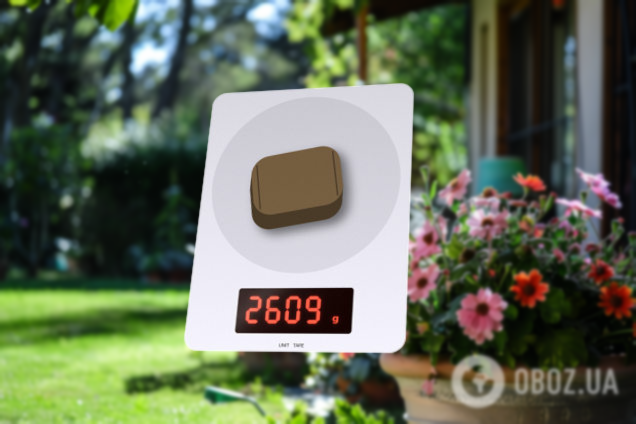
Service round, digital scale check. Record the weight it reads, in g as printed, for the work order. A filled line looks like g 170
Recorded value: g 2609
